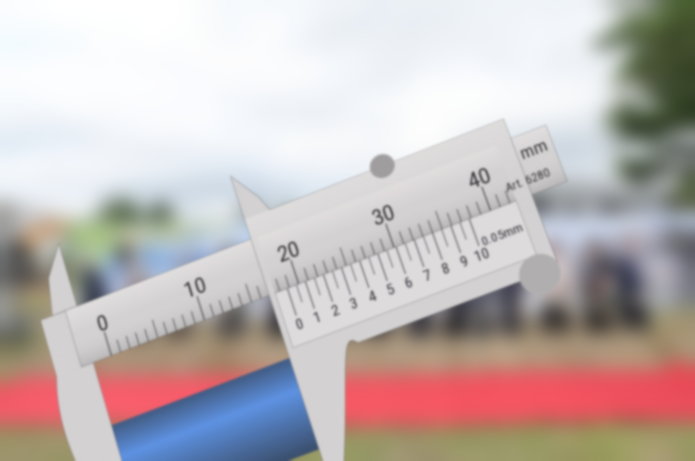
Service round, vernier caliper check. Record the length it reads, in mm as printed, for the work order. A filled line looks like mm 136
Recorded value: mm 18.8
